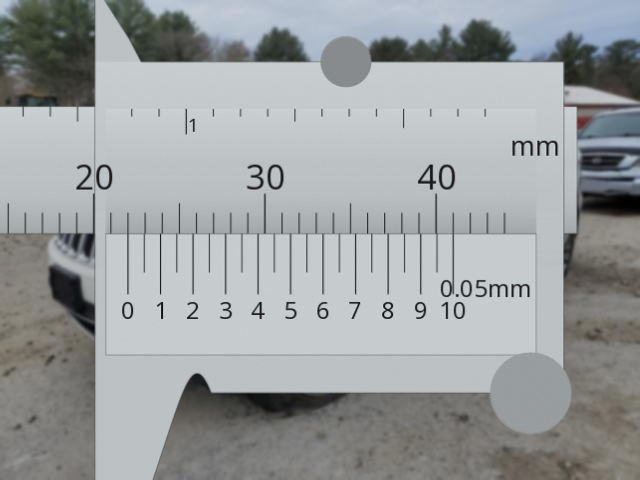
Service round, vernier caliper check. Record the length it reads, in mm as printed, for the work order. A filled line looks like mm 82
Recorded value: mm 22.0
